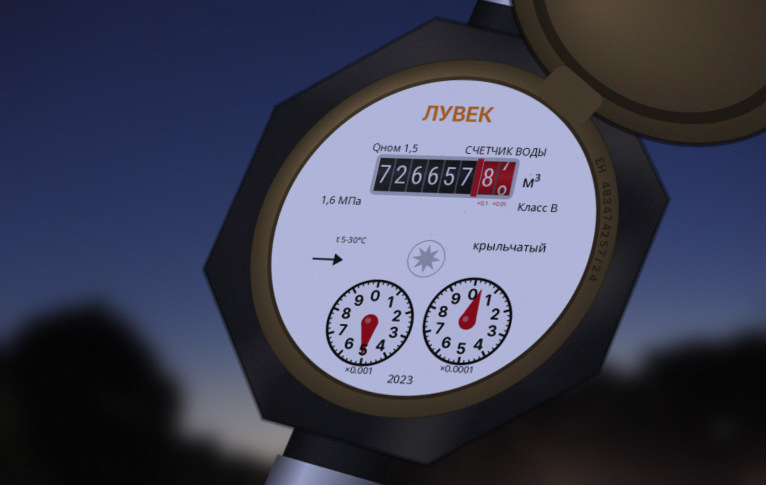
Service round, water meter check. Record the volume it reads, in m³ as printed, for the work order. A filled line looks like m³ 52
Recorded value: m³ 726657.8750
